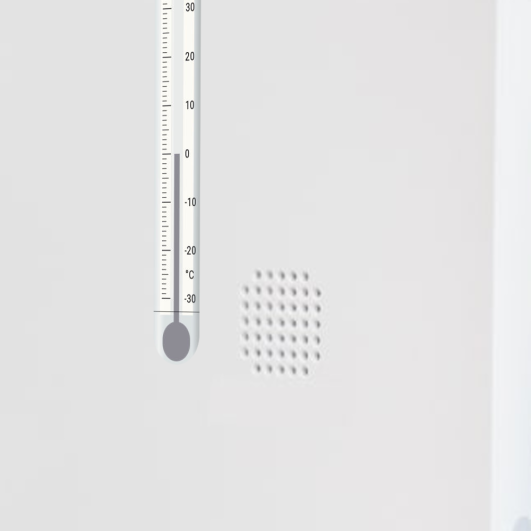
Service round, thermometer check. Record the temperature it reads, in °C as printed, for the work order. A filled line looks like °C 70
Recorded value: °C 0
